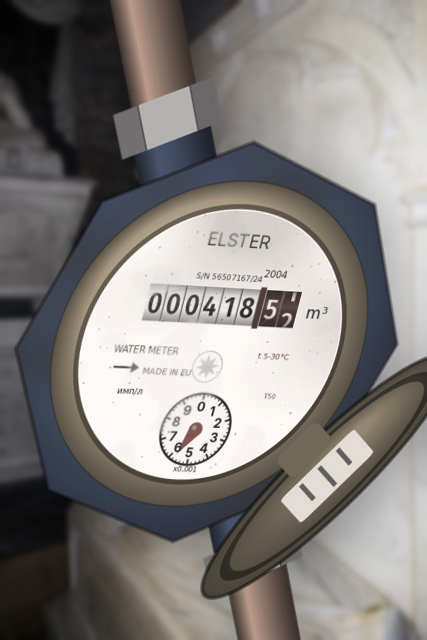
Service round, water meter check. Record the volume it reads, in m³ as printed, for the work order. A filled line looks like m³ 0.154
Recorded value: m³ 418.515
